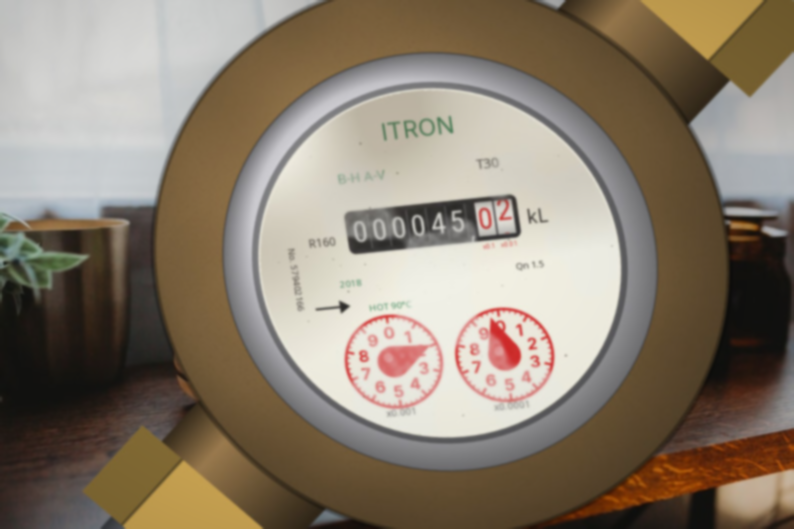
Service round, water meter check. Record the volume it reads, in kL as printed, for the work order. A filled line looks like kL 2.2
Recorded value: kL 45.0219
